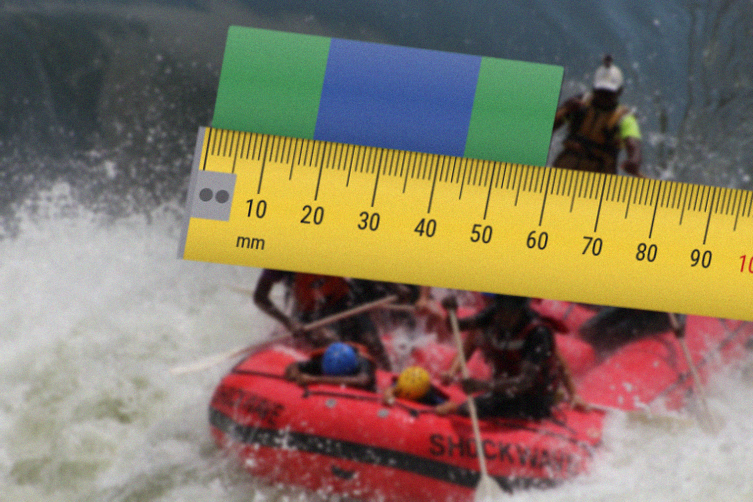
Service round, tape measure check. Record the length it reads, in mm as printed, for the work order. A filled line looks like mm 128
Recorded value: mm 59
